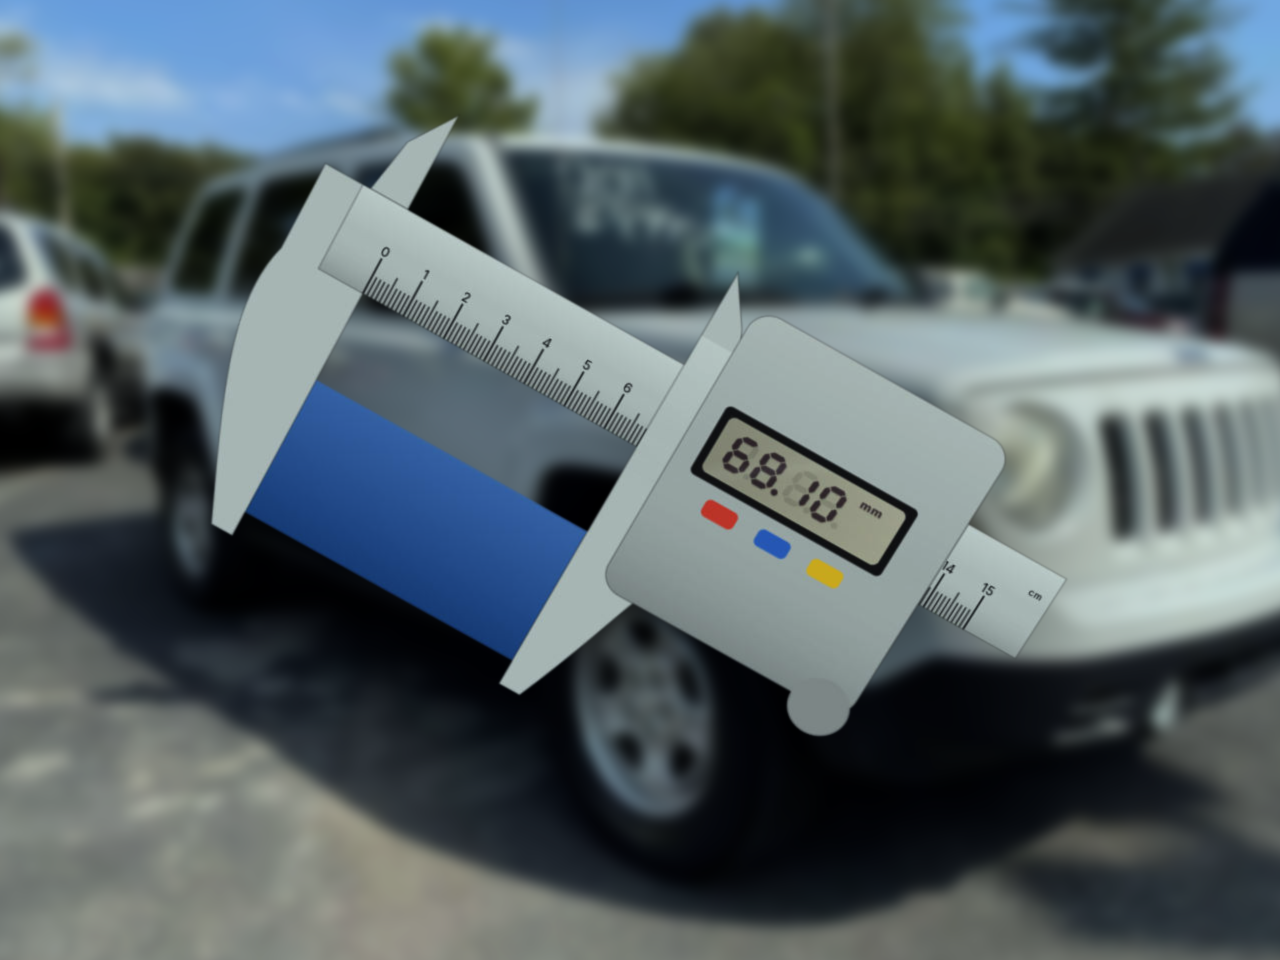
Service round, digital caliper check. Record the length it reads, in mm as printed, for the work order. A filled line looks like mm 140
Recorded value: mm 68.10
